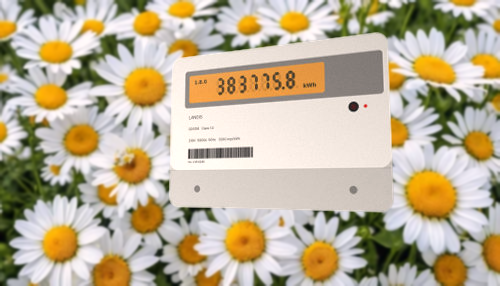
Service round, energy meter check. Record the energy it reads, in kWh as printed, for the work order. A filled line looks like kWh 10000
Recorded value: kWh 383775.8
